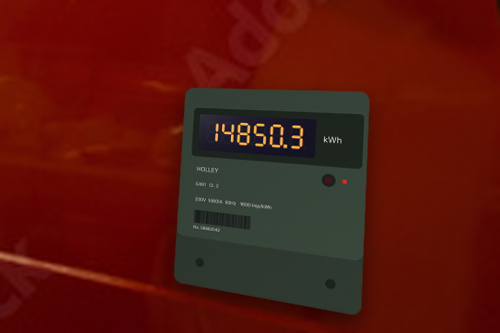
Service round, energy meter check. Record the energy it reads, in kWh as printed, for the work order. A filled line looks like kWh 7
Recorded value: kWh 14850.3
